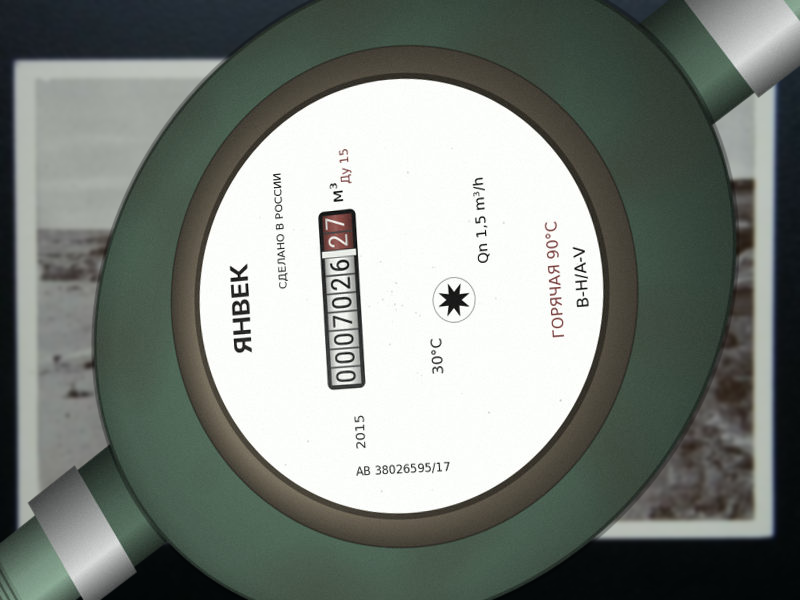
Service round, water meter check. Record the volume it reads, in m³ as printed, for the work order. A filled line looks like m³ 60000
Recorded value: m³ 7026.27
